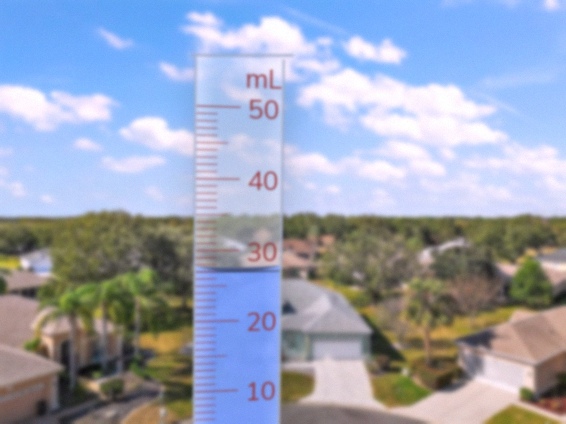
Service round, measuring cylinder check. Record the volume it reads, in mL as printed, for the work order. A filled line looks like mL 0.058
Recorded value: mL 27
